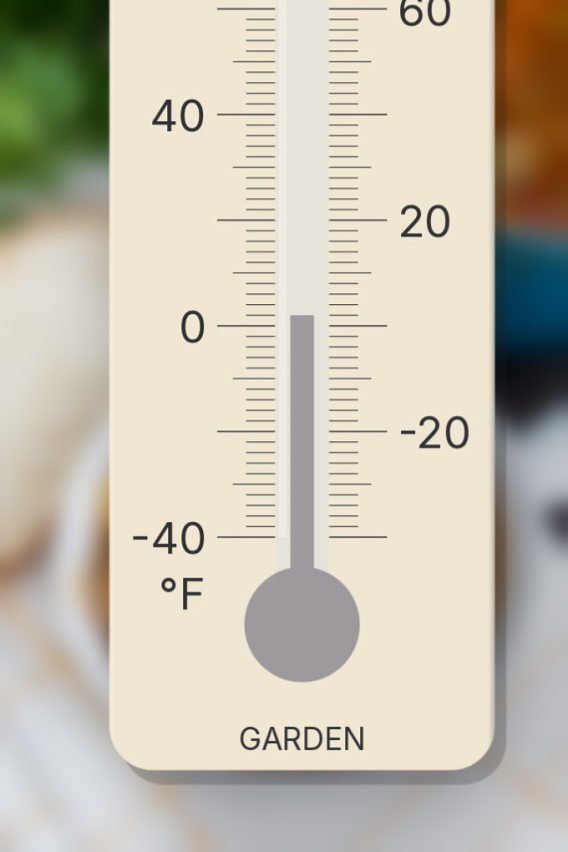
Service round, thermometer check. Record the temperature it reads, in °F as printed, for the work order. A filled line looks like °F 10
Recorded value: °F 2
